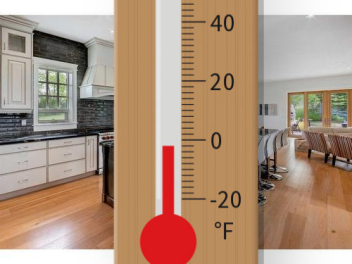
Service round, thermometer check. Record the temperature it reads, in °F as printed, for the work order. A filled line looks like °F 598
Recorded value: °F -2
